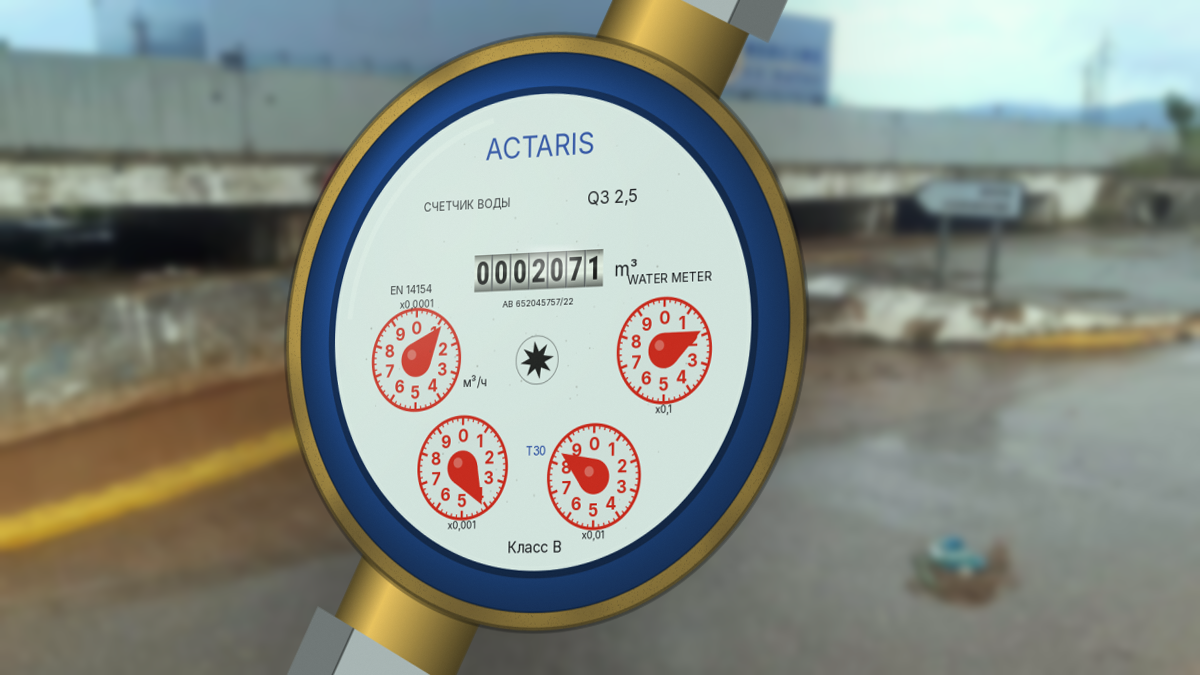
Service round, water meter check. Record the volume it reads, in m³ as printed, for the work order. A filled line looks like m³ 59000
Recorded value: m³ 2071.1841
